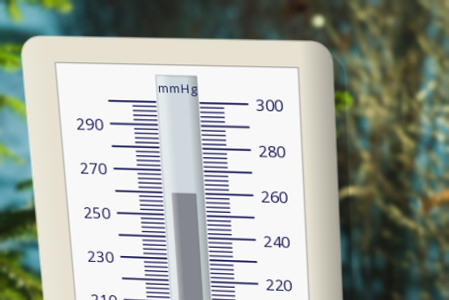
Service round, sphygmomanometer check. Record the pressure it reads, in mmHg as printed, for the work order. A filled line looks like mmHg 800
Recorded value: mmHg 260
